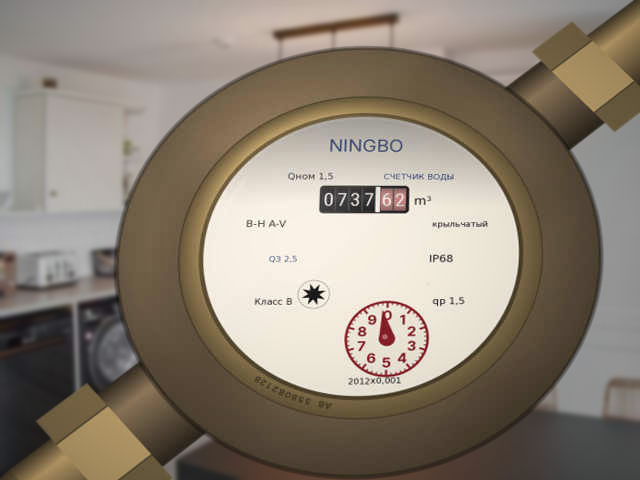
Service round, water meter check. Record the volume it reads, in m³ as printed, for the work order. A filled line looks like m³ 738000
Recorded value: m³ 737.619
